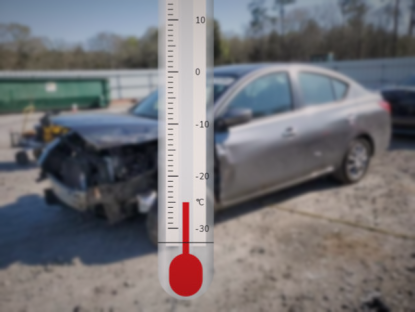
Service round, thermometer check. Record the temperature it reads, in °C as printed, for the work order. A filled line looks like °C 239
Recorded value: °C -25
